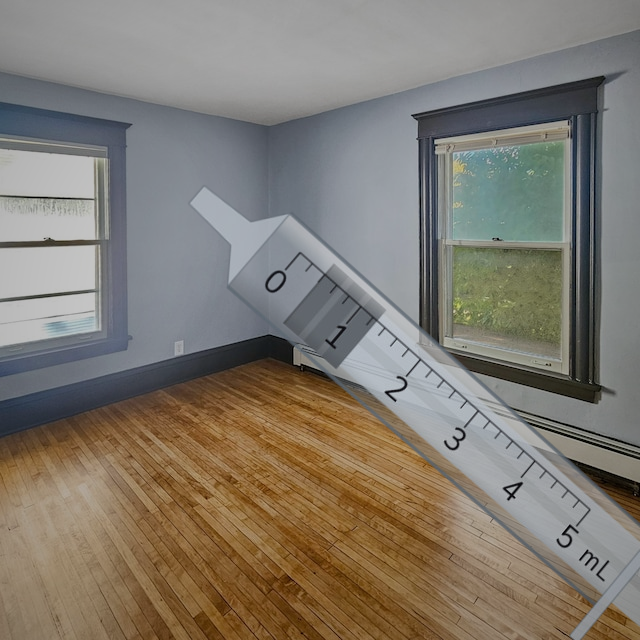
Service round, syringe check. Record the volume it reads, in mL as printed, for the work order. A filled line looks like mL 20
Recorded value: mL 0.4
